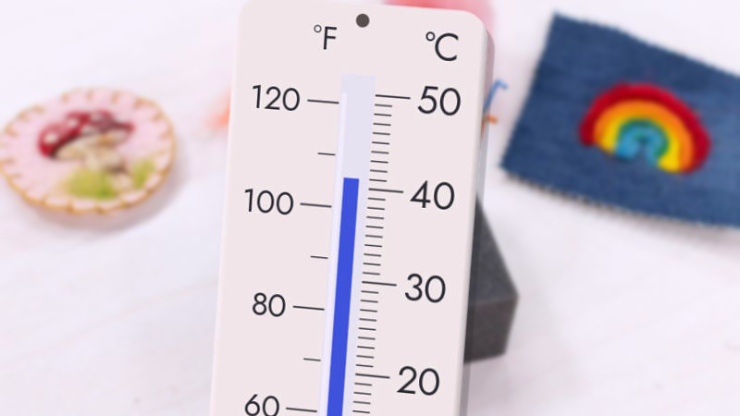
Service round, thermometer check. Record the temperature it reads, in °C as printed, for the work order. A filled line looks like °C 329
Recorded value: °C 41
